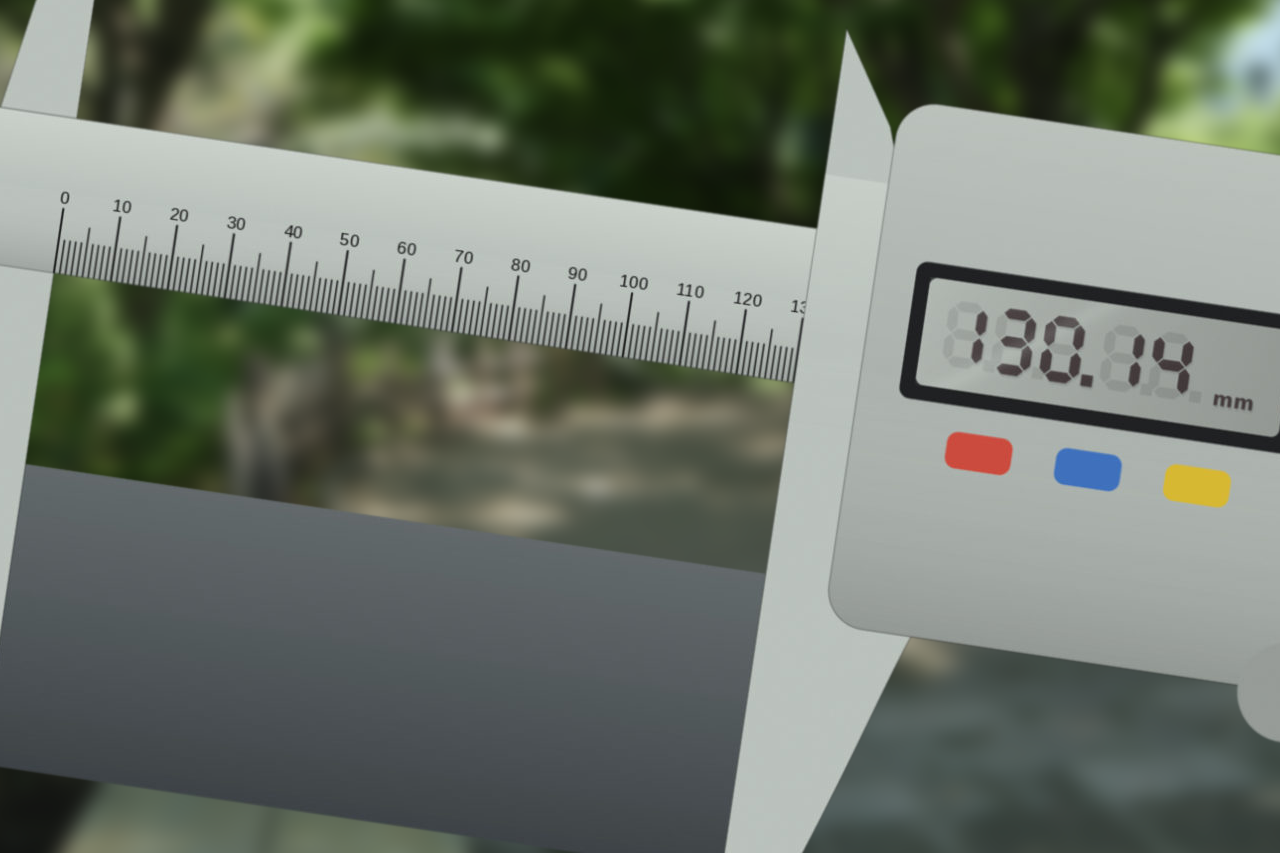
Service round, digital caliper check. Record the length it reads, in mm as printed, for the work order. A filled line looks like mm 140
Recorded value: mm 130.14
